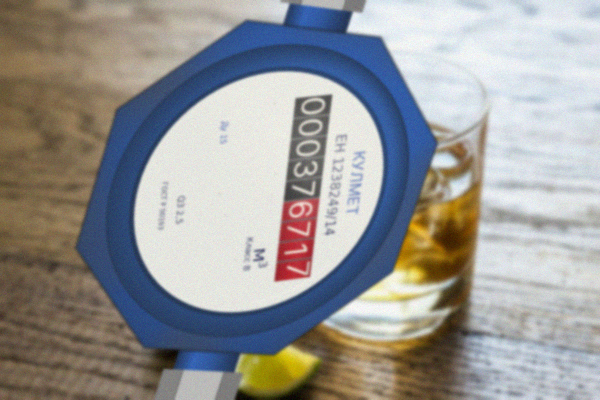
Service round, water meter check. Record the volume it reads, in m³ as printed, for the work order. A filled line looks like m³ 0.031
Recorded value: m³ 37.6717
